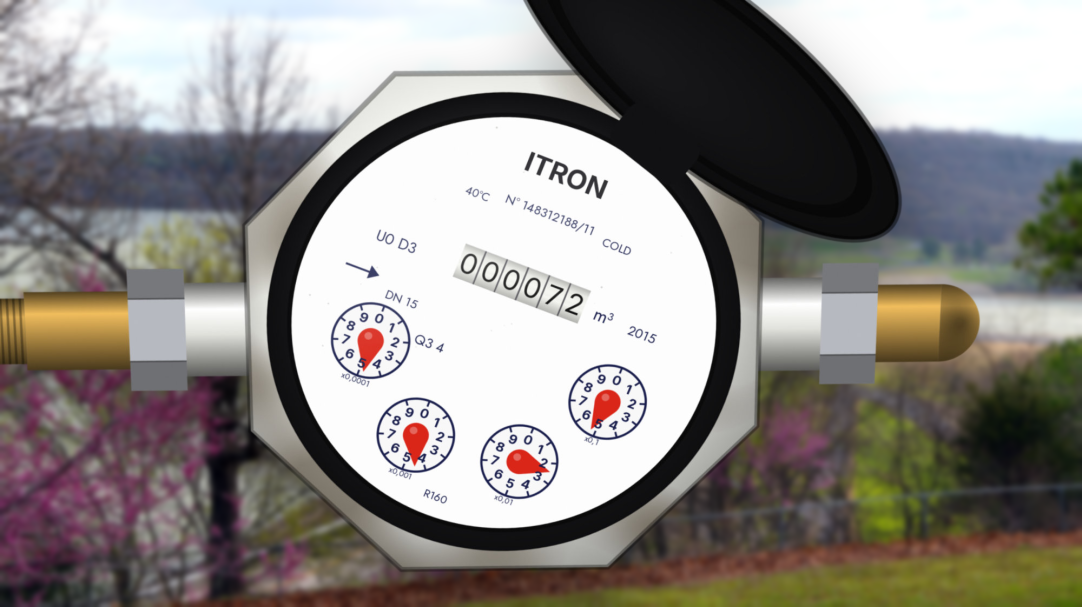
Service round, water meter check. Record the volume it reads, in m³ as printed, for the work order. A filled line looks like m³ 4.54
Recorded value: m³ 72.5244
